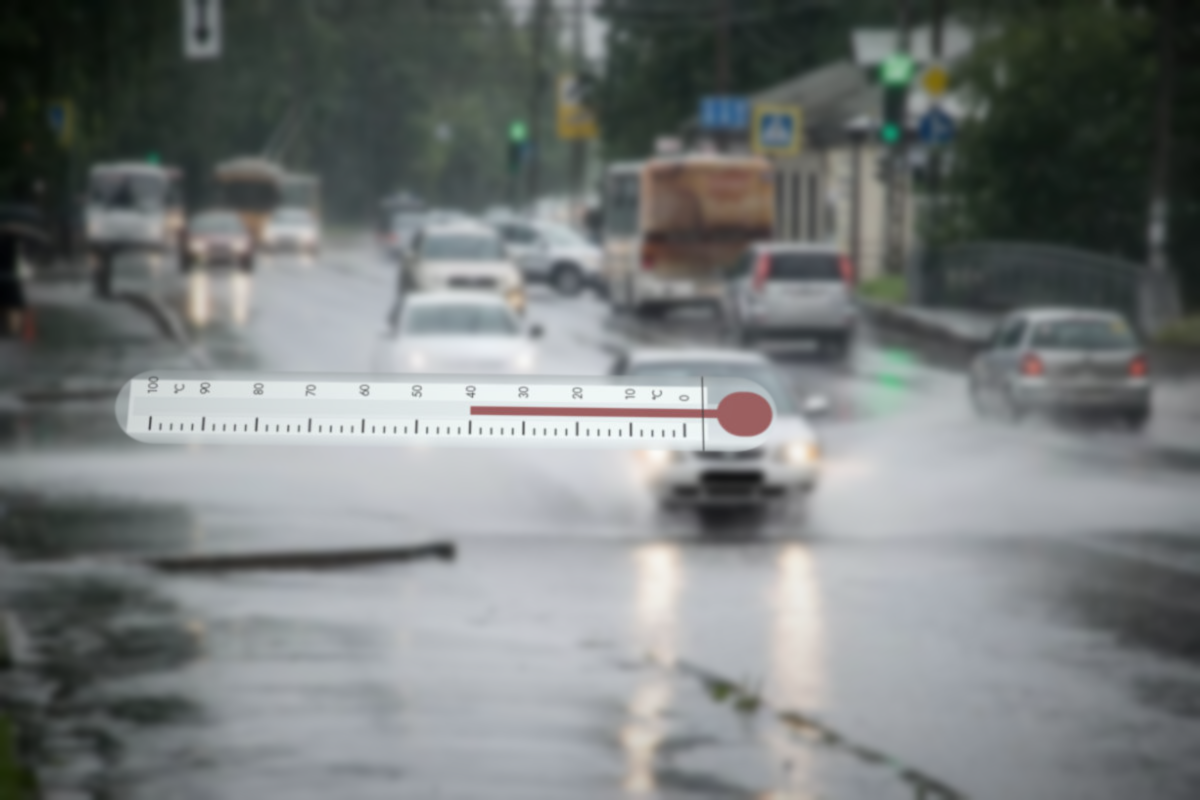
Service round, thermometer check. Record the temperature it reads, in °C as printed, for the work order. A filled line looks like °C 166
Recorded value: °C 40
